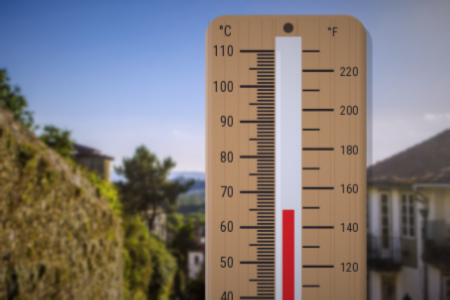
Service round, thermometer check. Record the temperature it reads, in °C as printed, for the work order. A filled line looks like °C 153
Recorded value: °C 65
